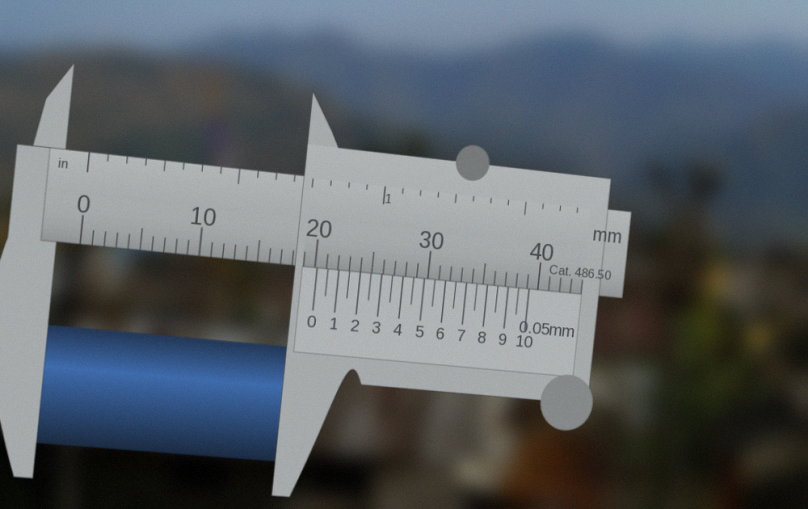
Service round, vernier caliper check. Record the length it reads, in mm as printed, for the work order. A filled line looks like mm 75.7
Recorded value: mm 20.2
